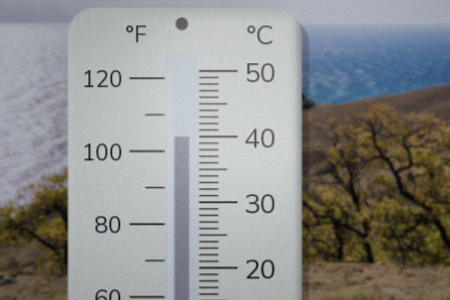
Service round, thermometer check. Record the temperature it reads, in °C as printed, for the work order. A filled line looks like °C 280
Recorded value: °C 40
